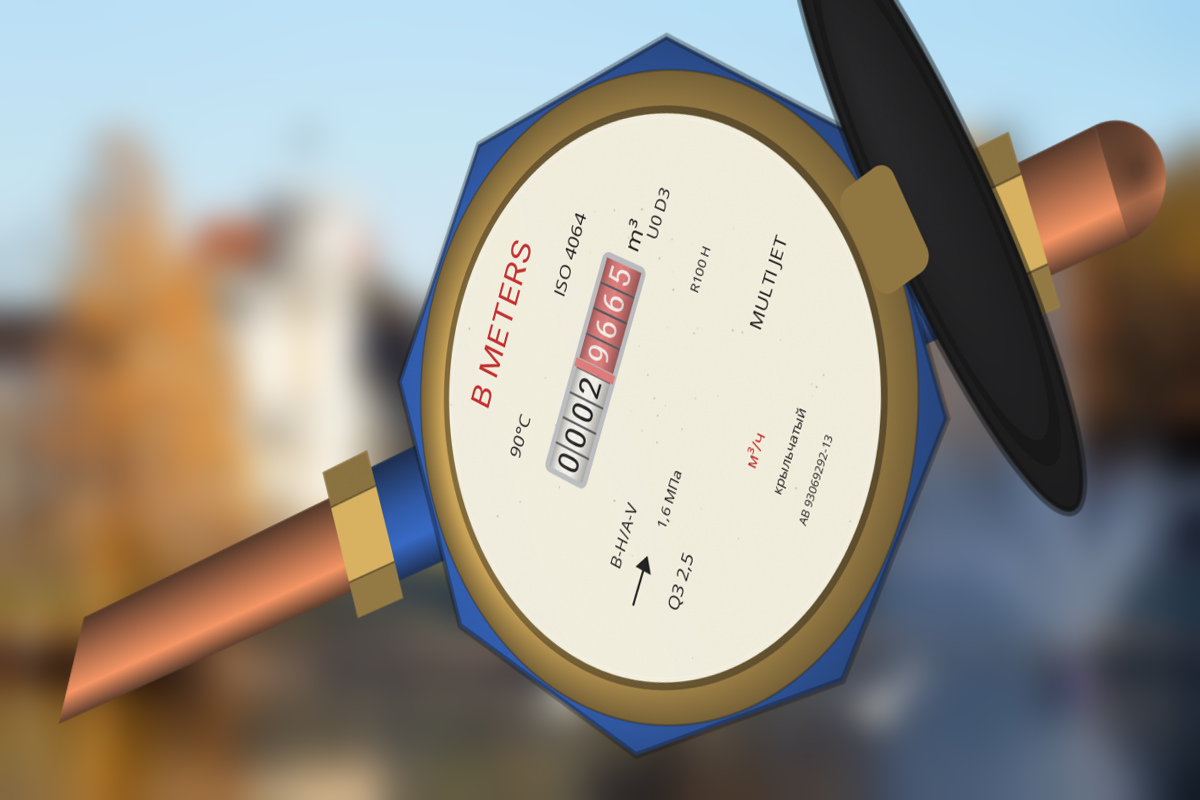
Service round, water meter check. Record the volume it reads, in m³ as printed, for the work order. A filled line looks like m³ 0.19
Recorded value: m³ 2.9665
